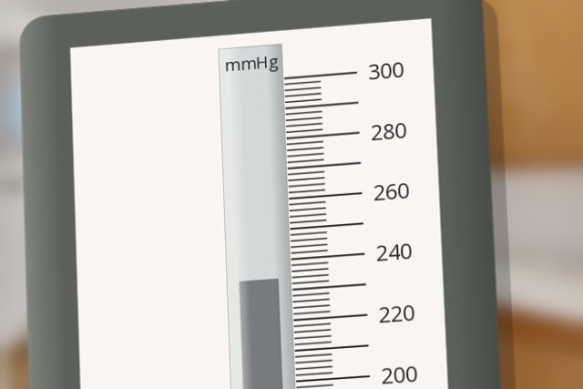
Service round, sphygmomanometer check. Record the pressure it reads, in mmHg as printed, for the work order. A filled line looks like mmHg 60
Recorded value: mmHg 234
